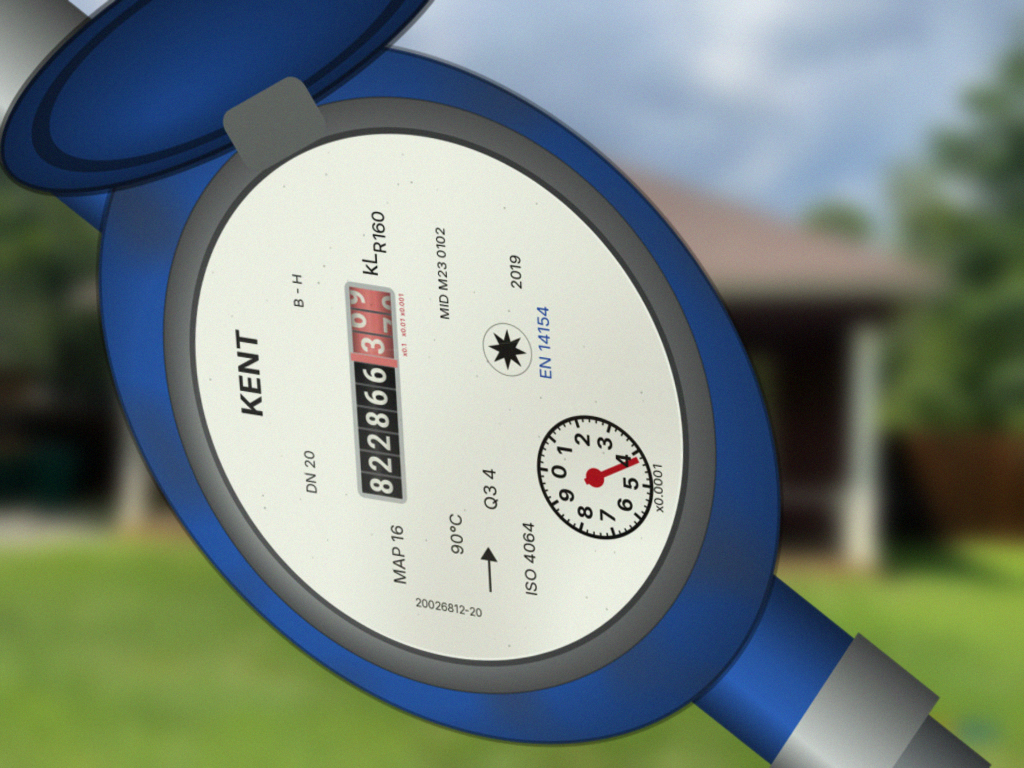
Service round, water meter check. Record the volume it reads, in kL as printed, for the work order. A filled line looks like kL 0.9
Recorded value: kL 822866.3694
